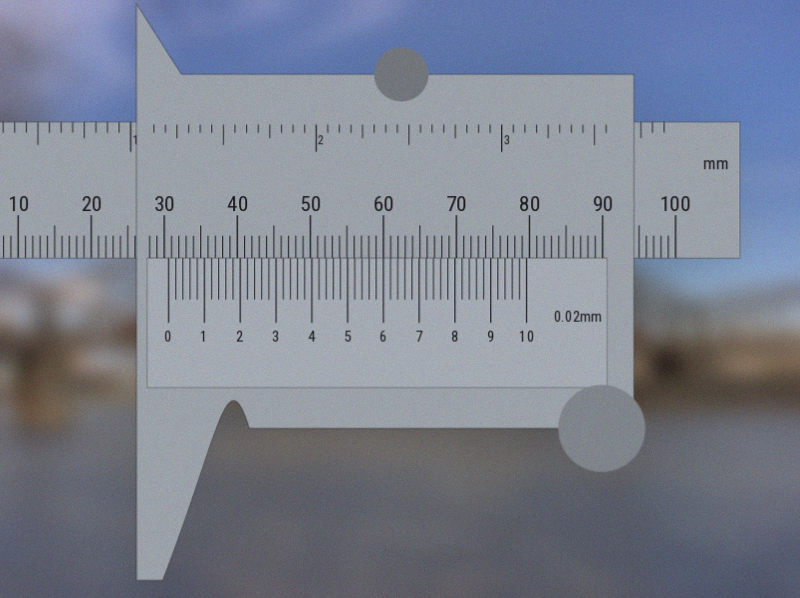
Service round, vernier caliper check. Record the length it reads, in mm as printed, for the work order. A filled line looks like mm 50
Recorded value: mm 30.6
